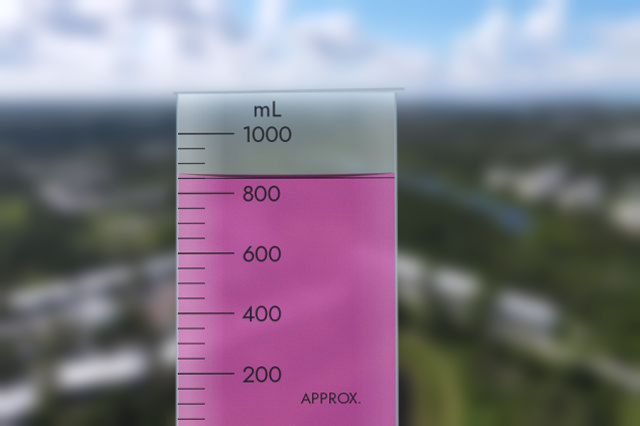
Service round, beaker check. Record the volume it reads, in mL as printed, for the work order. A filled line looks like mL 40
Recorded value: mL 850
